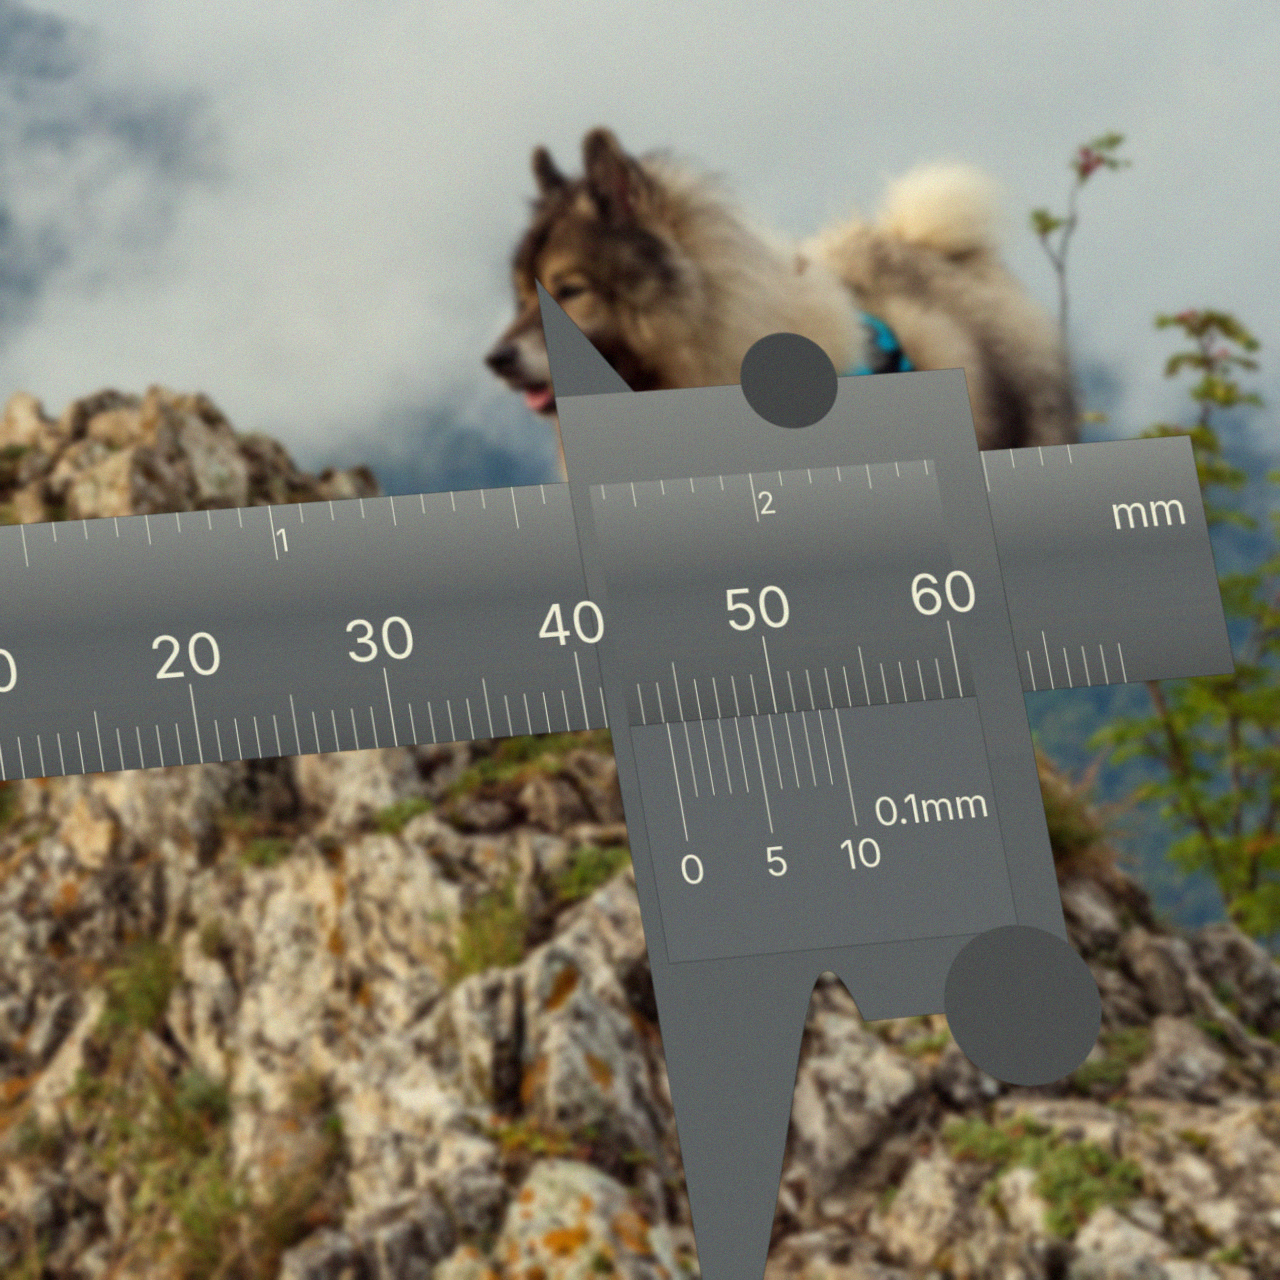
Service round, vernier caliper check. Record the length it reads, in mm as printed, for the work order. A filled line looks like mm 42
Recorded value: mm 44.2
